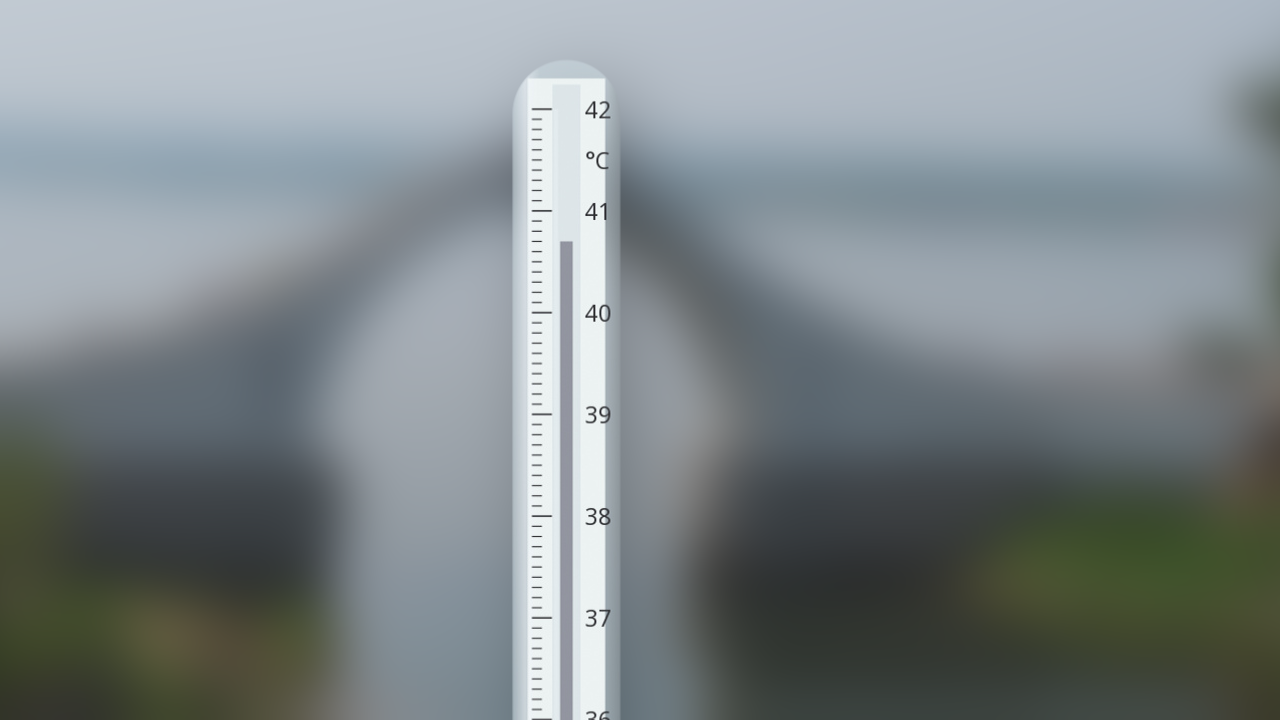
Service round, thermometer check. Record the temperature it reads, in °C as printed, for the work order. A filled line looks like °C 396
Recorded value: °C 40.7
